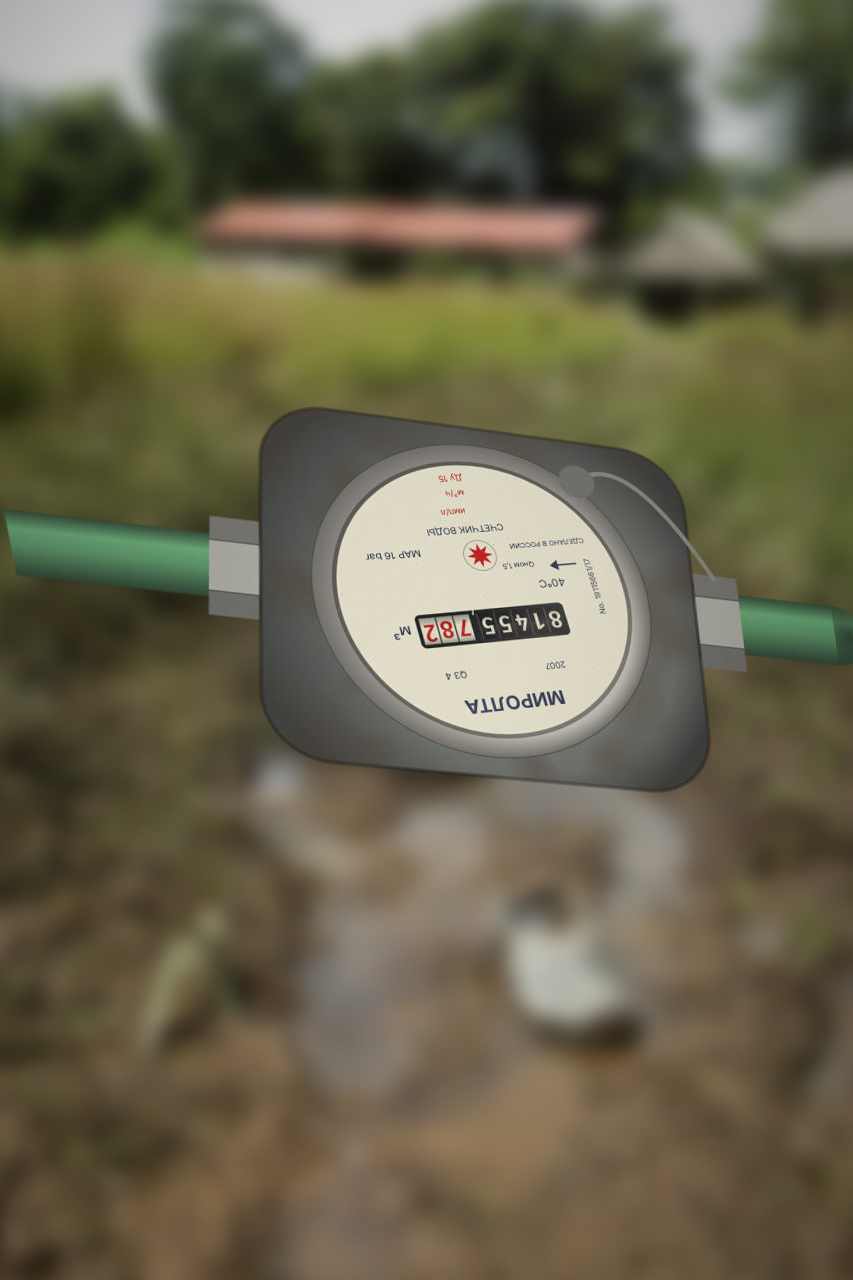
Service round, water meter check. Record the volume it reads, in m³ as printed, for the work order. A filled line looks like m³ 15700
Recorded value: m³ 81455.782
